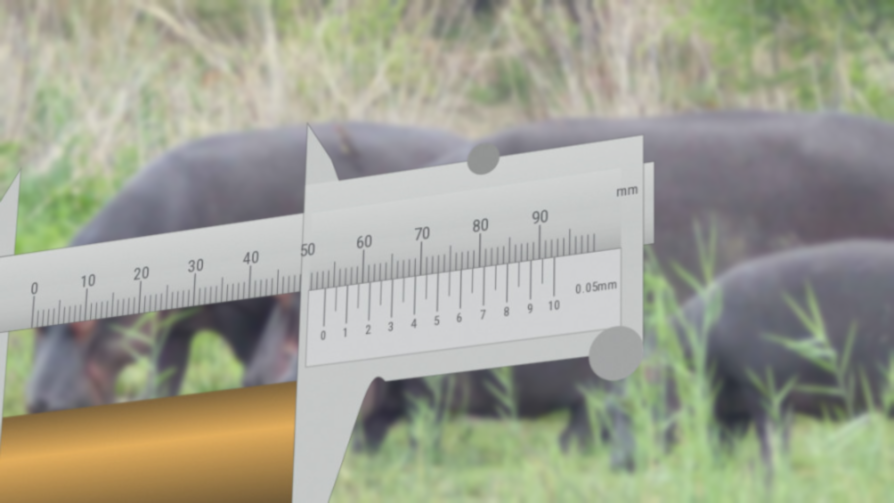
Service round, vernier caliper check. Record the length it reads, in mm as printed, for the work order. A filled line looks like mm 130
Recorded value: mm 53.5
